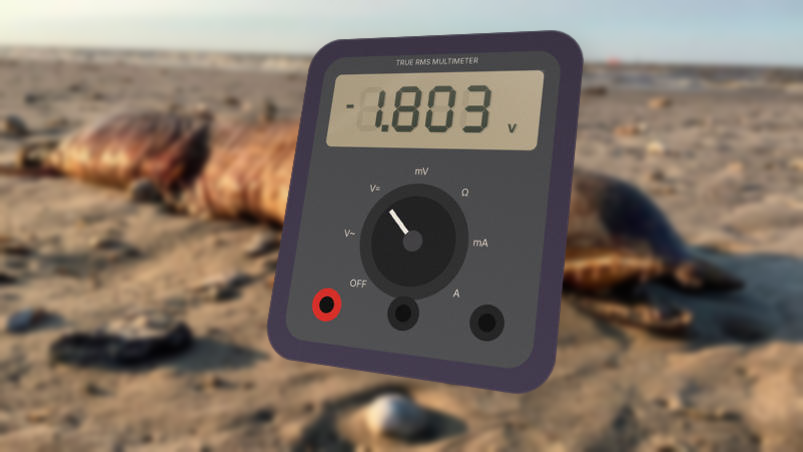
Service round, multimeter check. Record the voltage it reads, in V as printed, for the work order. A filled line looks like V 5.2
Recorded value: V -1.803
